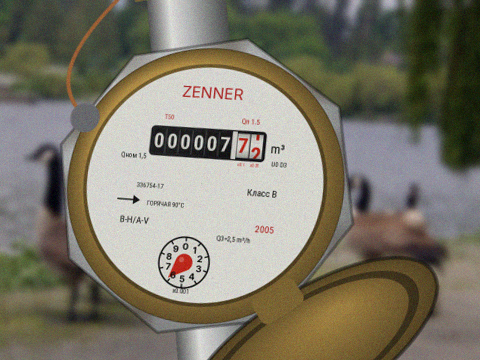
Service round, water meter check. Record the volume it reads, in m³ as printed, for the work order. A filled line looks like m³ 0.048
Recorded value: m³ 7.716
